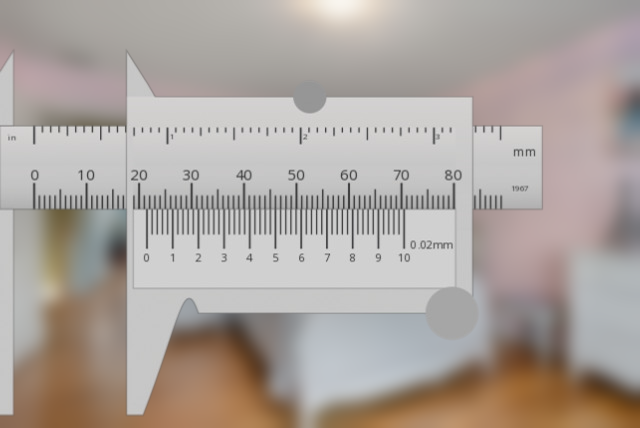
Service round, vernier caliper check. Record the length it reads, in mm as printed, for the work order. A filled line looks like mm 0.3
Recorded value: mm 21.5
